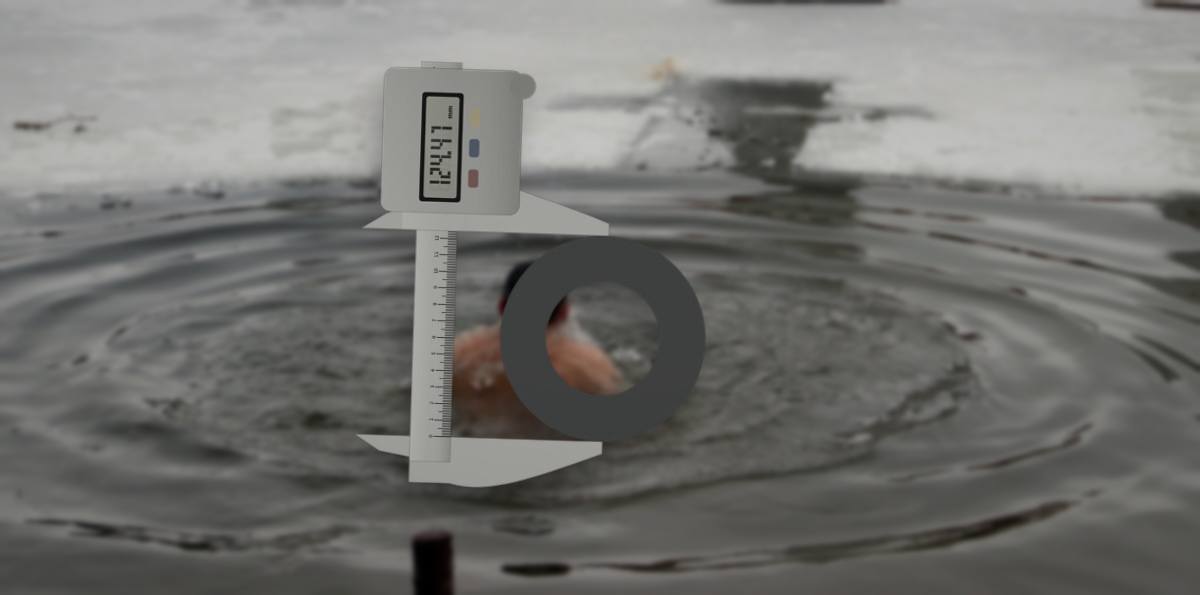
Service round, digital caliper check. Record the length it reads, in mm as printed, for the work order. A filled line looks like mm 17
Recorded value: mm 124.47
